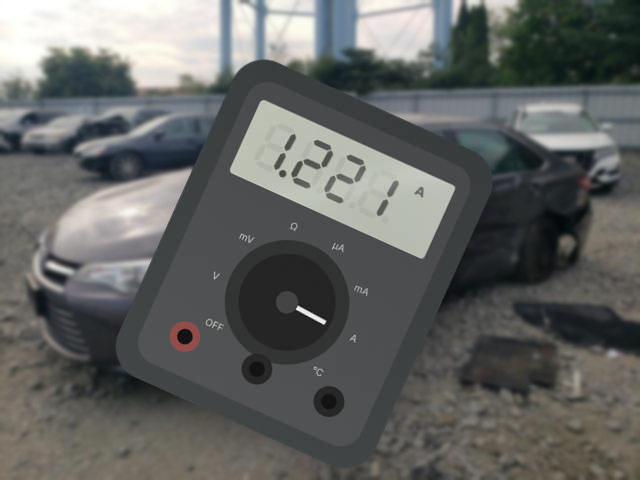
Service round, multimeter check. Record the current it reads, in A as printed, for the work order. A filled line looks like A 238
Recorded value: A 1.221
